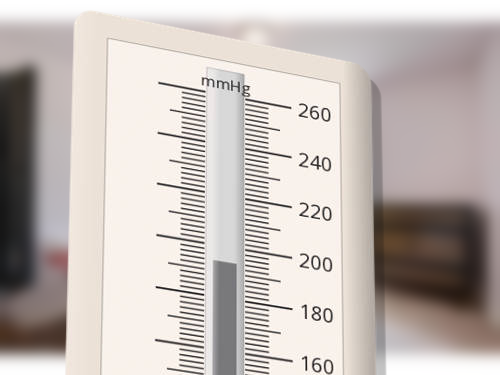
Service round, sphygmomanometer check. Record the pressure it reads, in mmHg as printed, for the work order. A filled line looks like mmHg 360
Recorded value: mmHg 194
